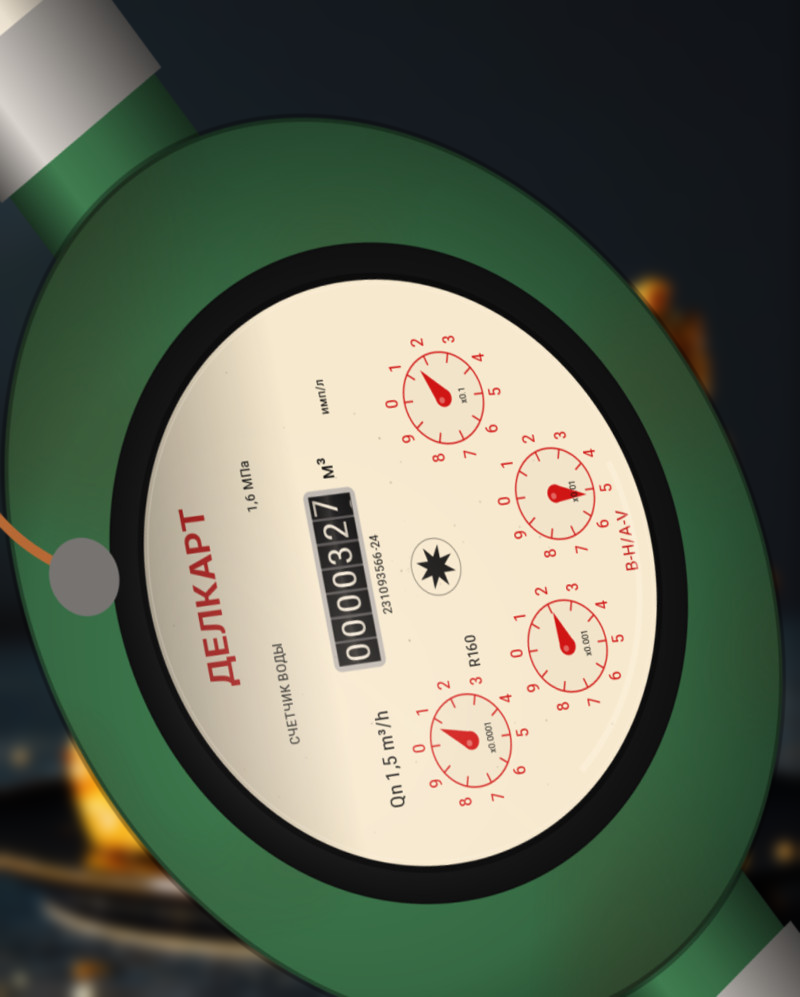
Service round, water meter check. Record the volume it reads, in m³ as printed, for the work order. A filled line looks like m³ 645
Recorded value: m³ 327.1520
